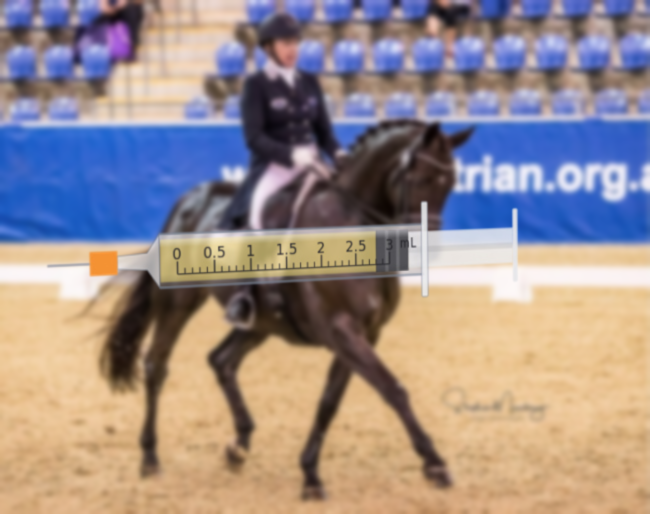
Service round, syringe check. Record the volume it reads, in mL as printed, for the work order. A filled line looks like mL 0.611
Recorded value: mL 2.8
